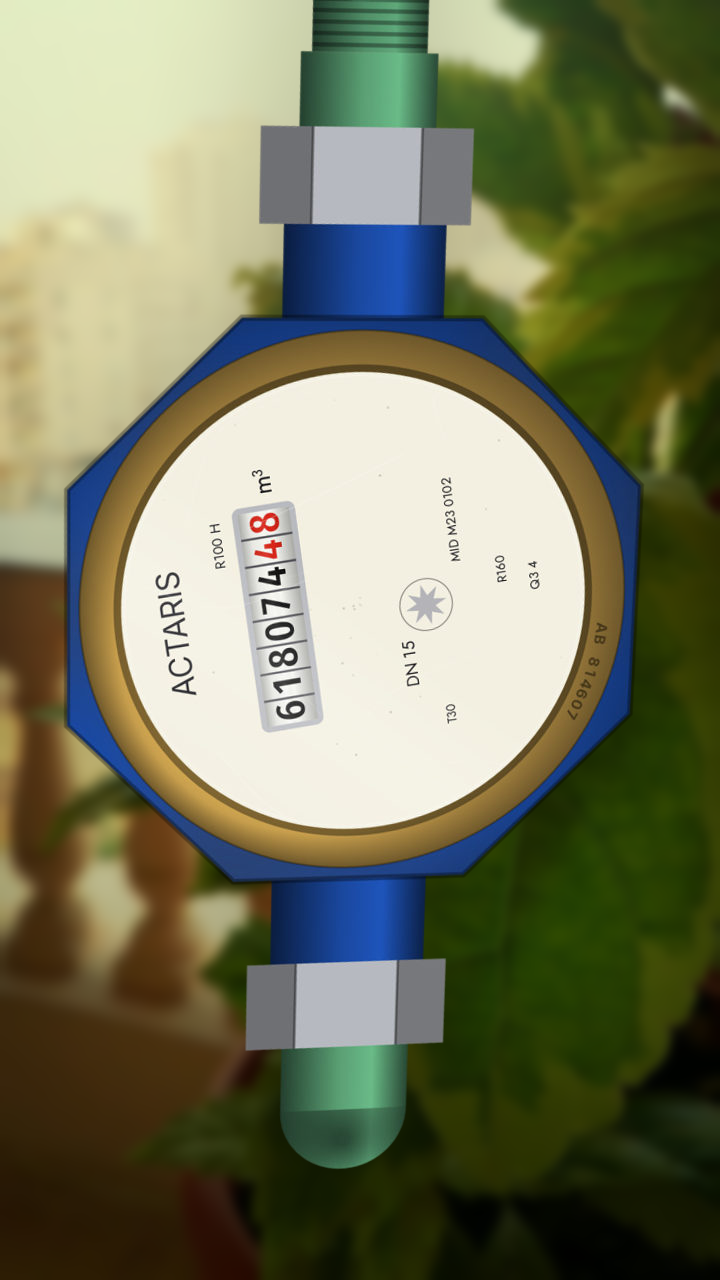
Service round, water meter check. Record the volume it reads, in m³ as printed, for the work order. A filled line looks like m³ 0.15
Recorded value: m³ 618074.48
